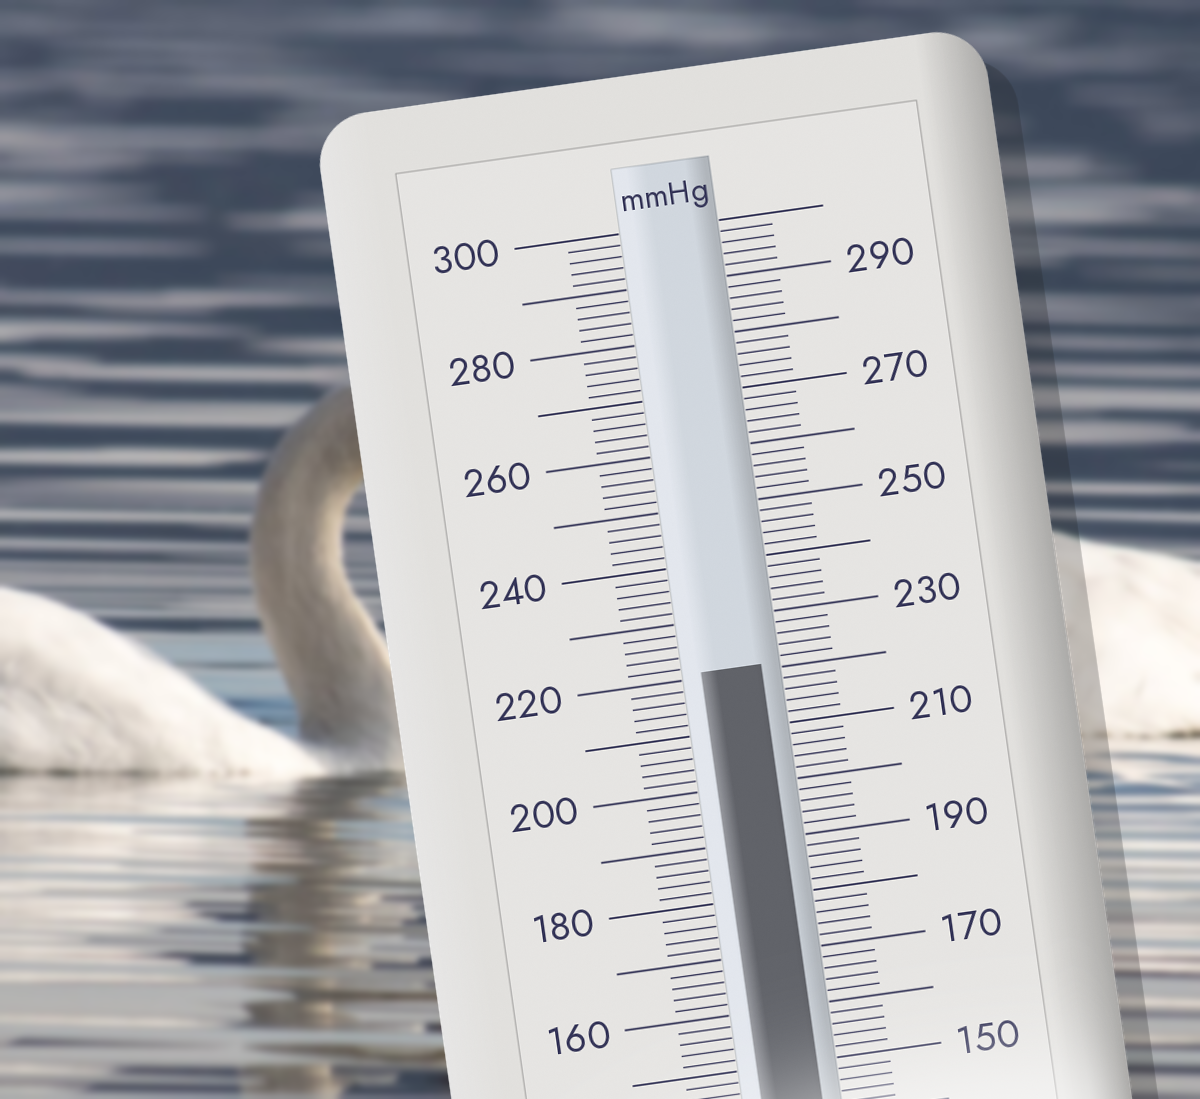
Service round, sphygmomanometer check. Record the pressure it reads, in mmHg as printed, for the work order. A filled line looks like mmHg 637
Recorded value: mmHg 221
